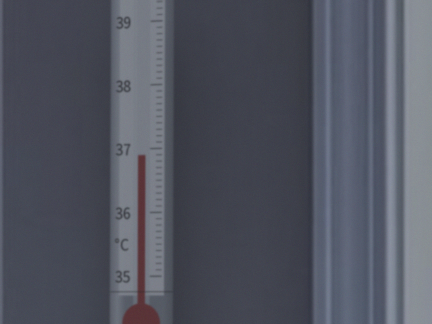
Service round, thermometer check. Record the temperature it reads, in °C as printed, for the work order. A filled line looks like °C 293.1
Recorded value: °C 36.9
